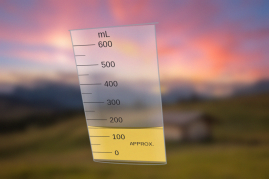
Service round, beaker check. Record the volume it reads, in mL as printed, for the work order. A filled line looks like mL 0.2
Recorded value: mL 150
